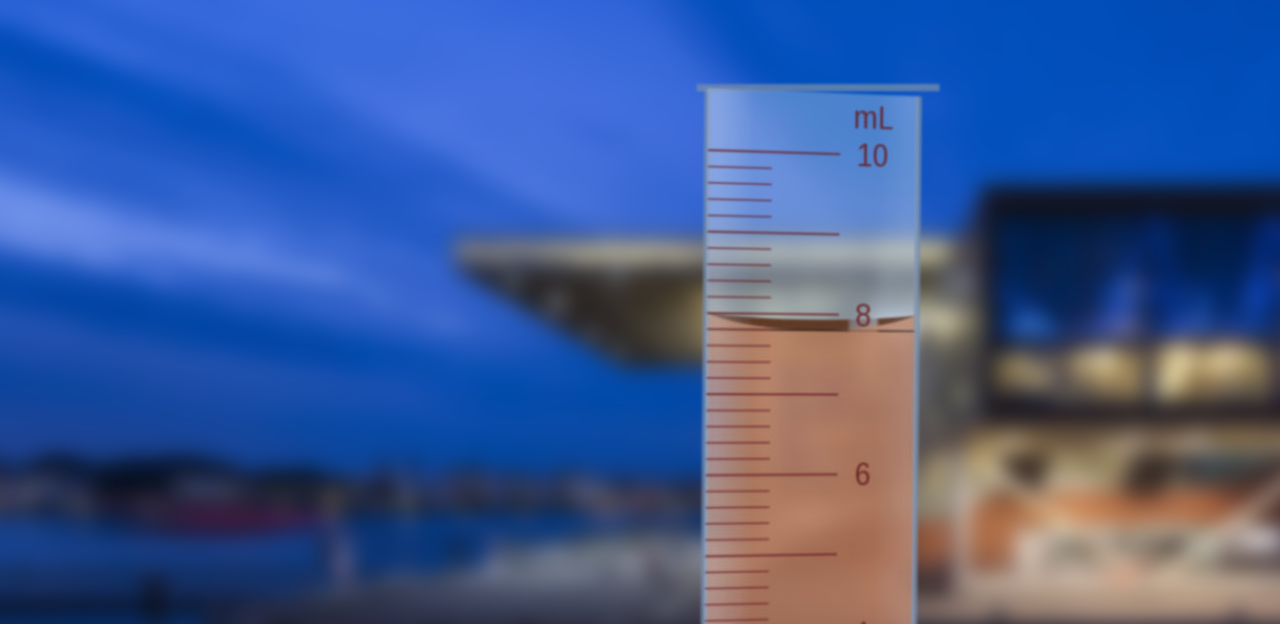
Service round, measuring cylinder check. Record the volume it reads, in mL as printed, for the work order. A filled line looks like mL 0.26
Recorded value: mL 7.8
